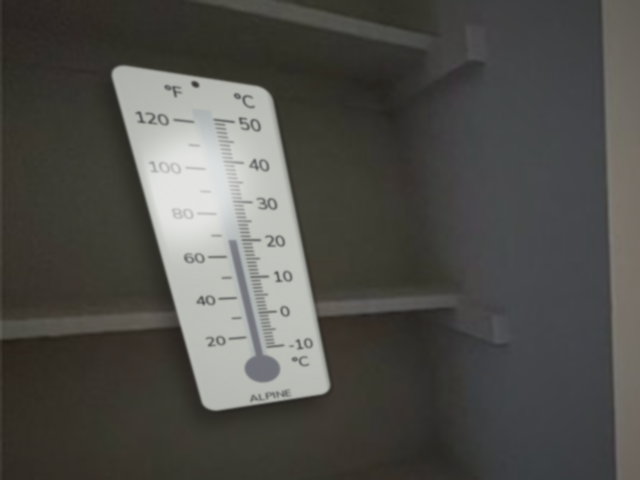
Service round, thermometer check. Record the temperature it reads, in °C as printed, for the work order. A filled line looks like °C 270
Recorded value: °C 20
